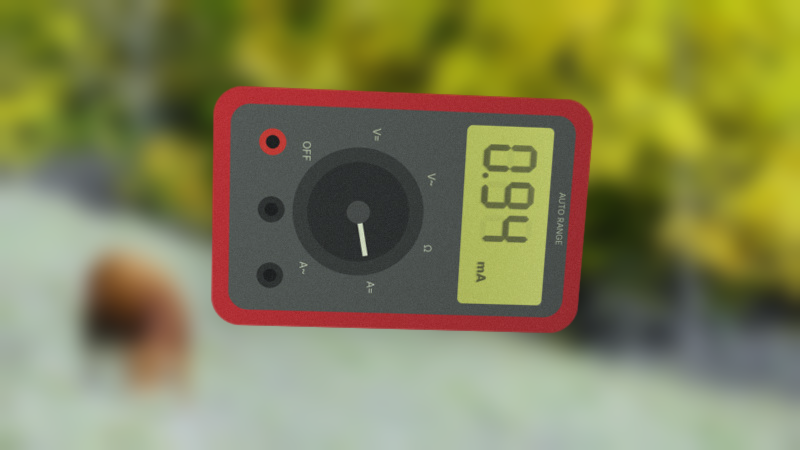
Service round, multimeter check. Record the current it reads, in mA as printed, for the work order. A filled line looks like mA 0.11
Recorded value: mA 0.94
